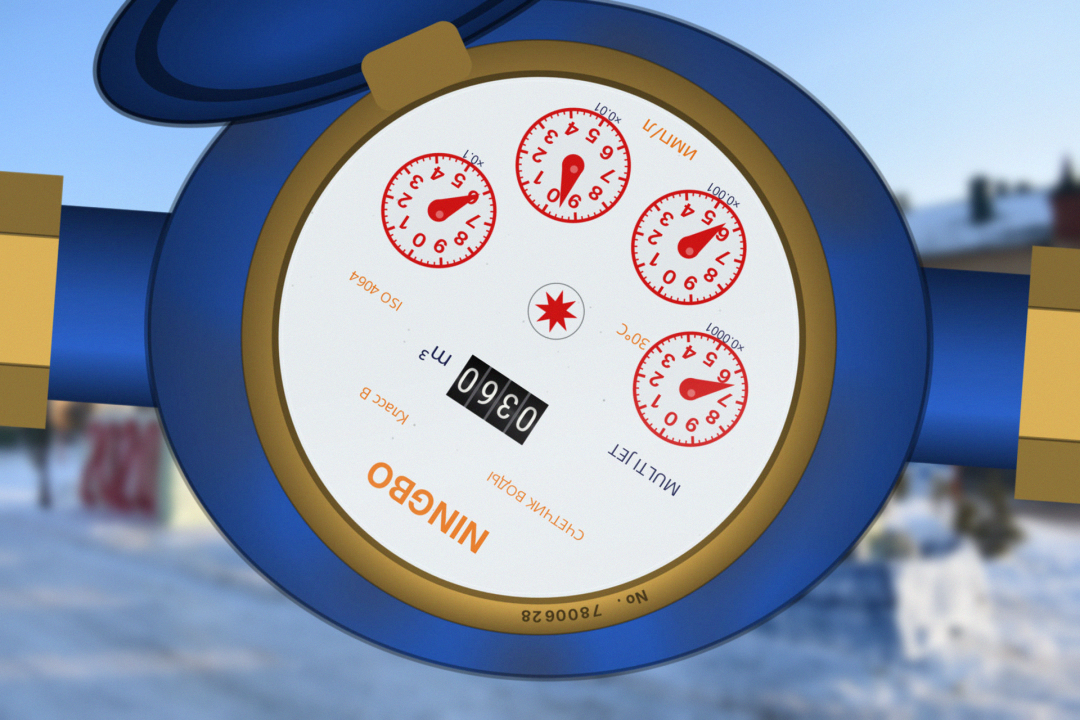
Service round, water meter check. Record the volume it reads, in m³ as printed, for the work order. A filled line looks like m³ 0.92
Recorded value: m³ 360.5956
